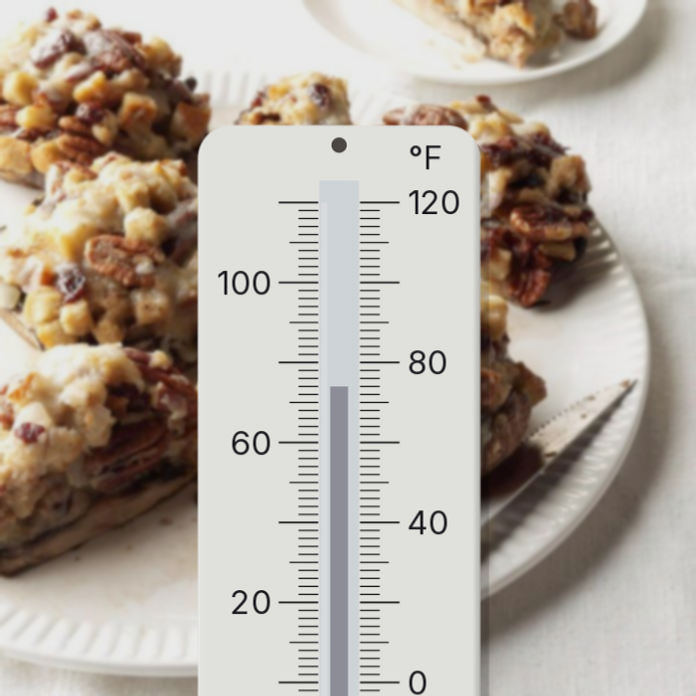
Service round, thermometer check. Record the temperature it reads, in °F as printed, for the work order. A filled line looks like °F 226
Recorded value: °F 74
